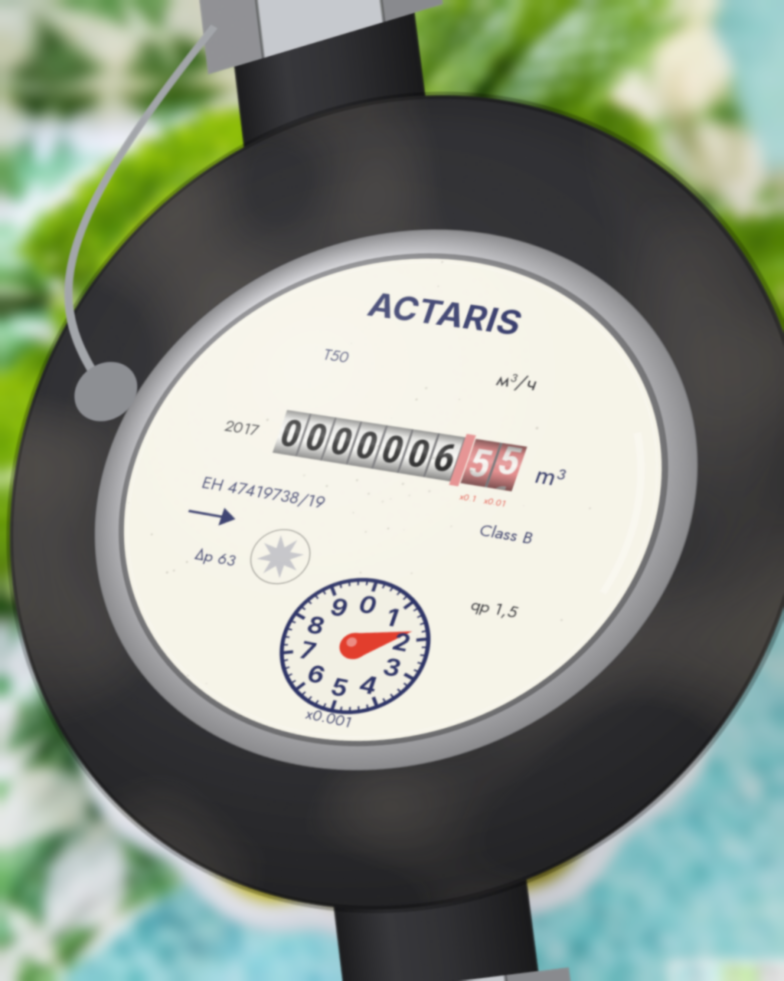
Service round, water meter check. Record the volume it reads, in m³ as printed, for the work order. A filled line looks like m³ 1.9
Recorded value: m³ 6.551
